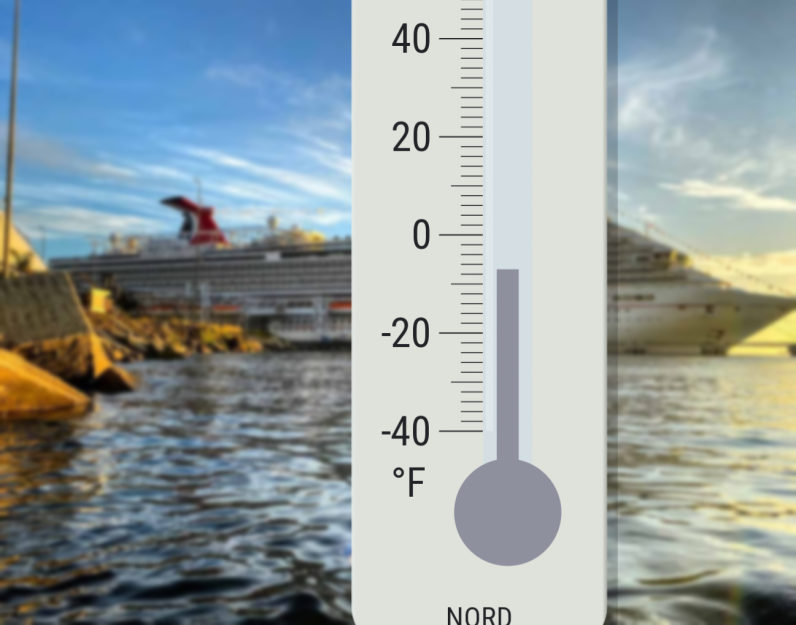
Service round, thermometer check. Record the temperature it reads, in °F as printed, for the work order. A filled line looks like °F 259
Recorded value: °F -7
